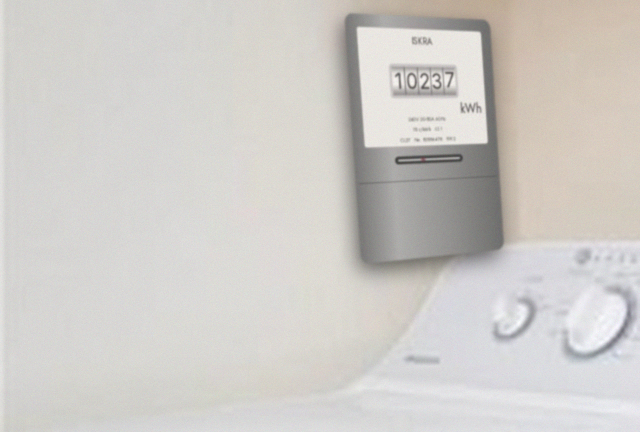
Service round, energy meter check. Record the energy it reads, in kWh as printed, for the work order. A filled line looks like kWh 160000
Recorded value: kWh 10237
